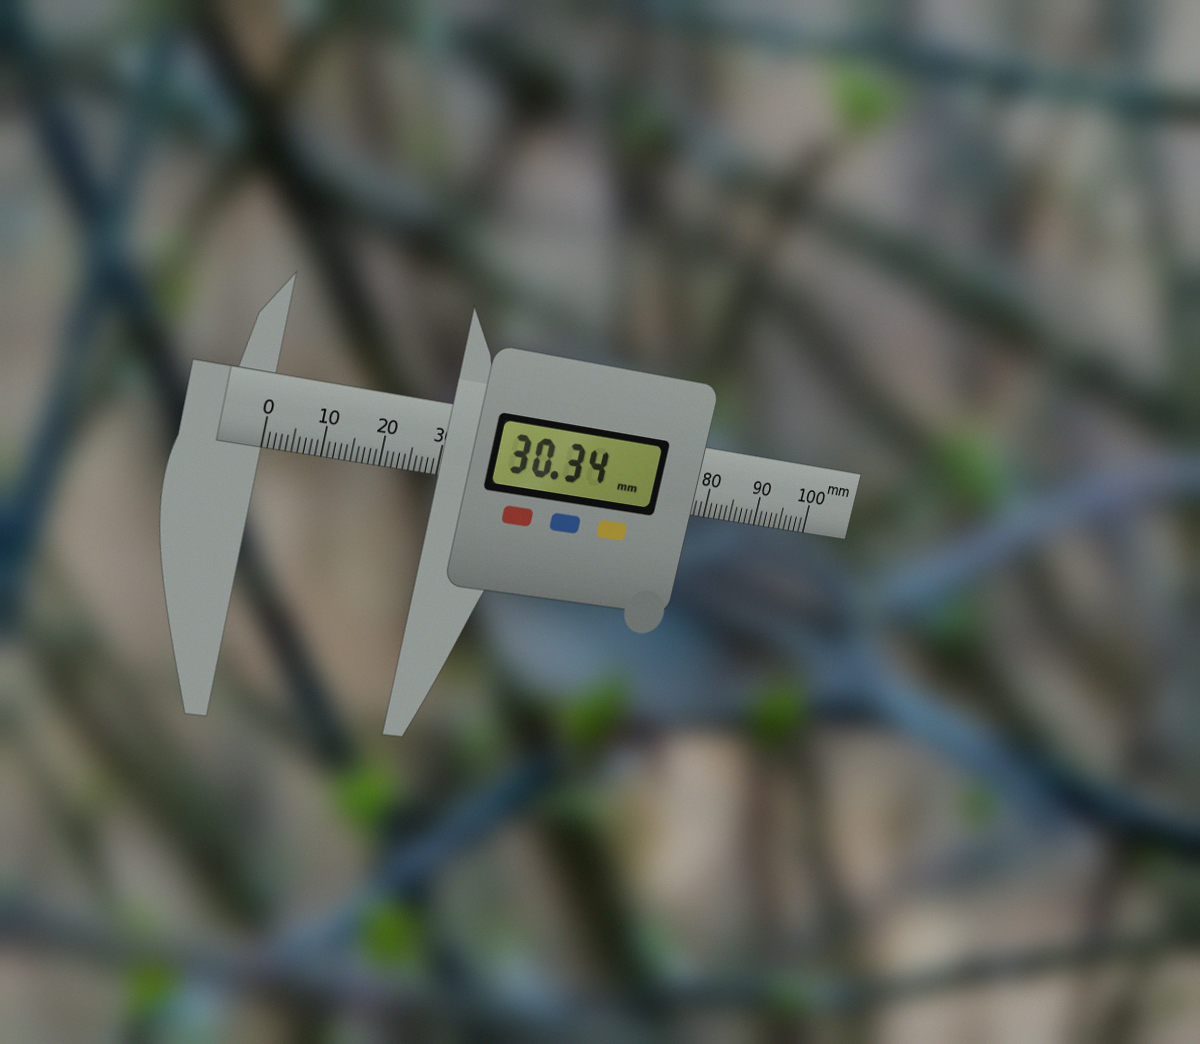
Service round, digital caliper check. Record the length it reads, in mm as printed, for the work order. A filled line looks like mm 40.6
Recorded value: mm 30.34
